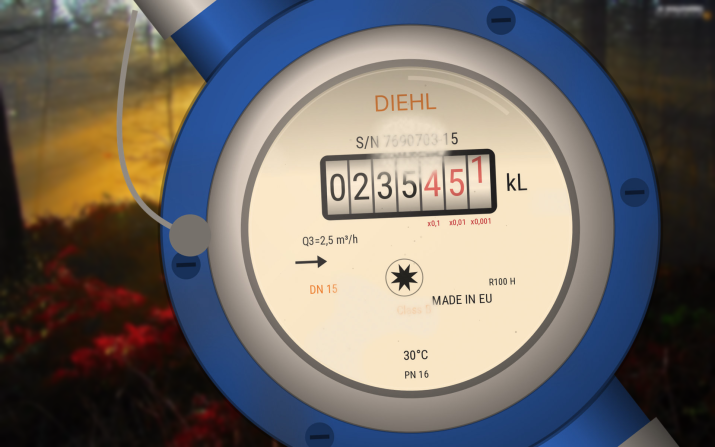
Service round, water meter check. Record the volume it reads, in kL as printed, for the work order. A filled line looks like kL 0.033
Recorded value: kL 235.451
